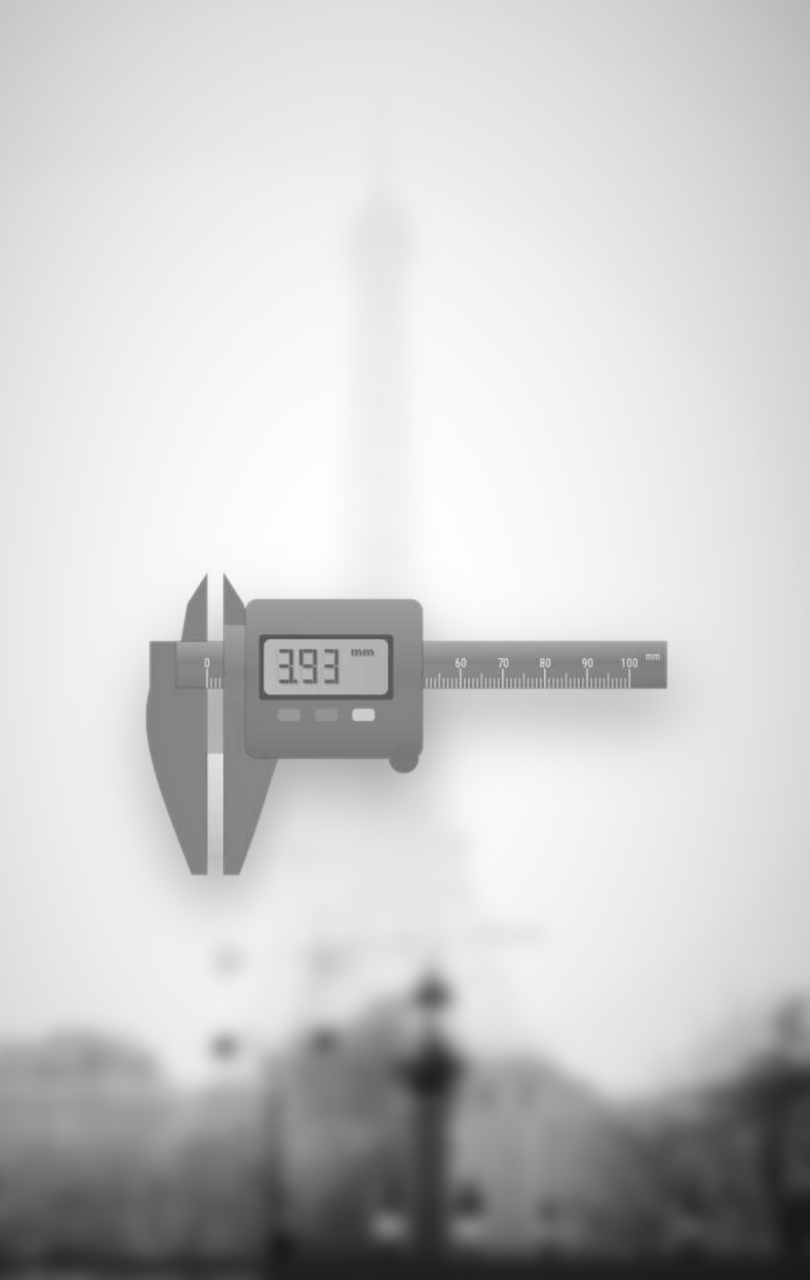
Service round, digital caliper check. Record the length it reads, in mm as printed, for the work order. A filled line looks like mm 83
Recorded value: mm 3.93
